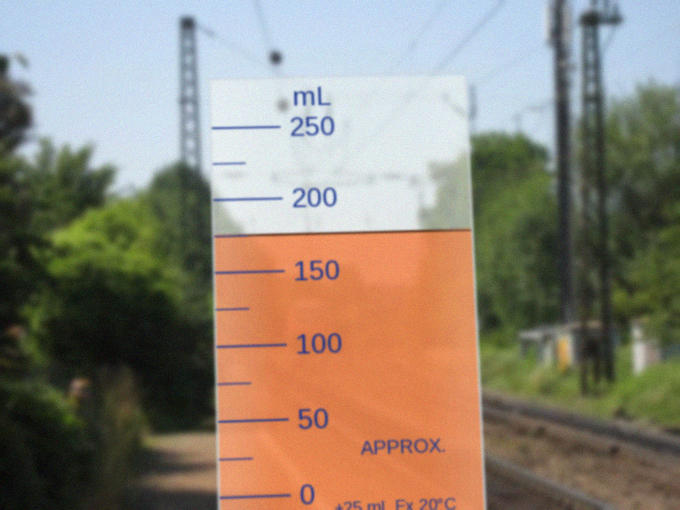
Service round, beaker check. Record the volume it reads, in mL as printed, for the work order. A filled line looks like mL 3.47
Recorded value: mL 175
